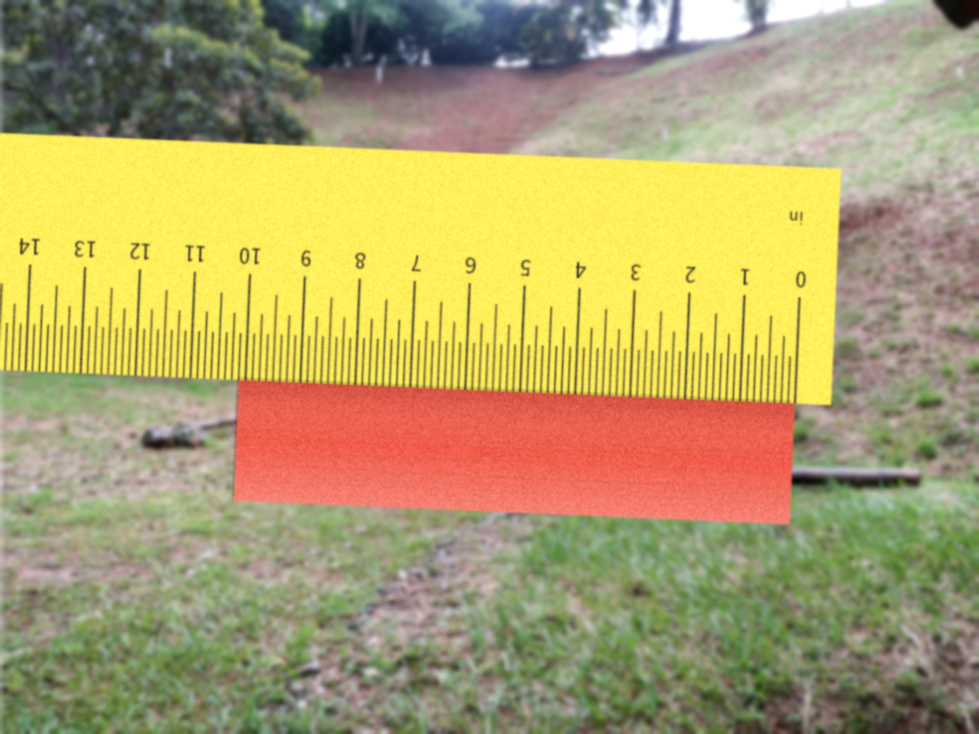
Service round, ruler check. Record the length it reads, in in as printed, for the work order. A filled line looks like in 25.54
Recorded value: in 10.125
